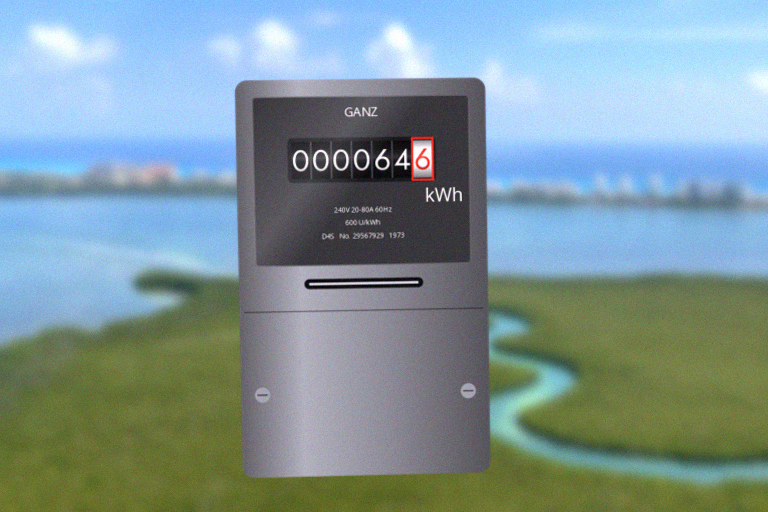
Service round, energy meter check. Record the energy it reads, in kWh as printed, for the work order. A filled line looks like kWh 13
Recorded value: kWh 64.6
